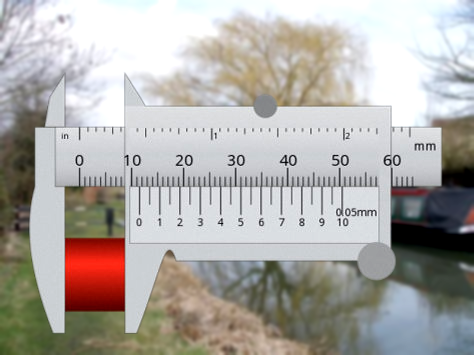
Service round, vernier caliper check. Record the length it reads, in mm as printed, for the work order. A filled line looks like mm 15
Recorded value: mm 11.5
